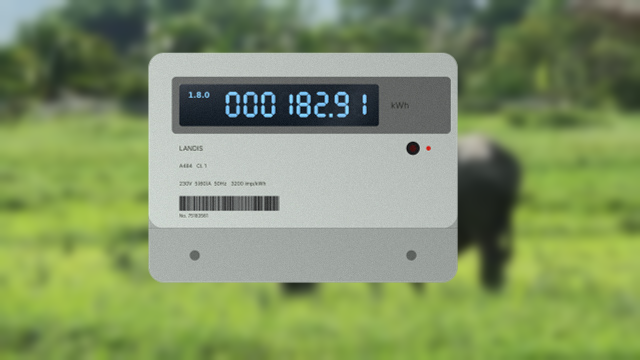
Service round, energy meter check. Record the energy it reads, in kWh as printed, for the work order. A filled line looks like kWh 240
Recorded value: kWh 182.91
